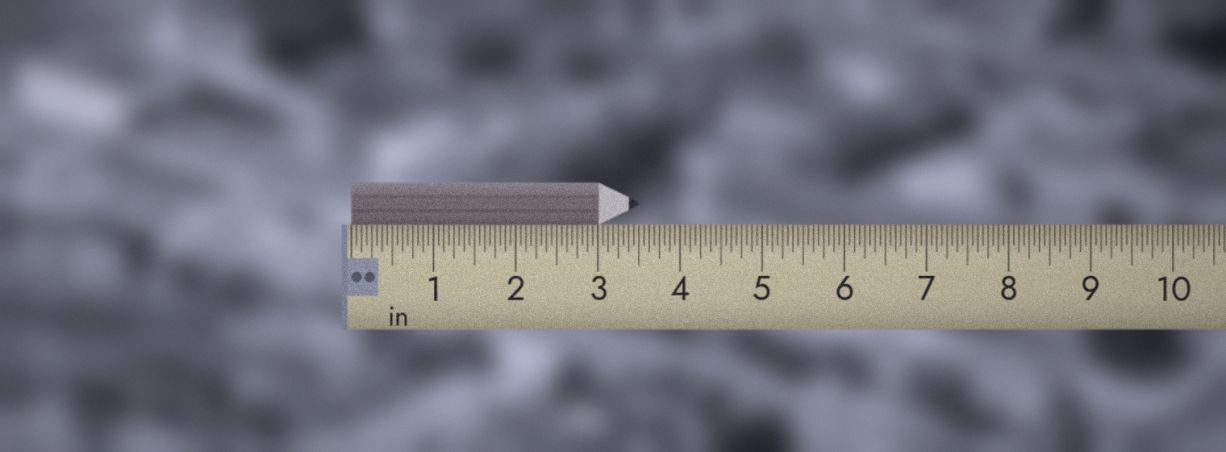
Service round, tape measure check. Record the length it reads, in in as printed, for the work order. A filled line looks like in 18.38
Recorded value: in 3.5
